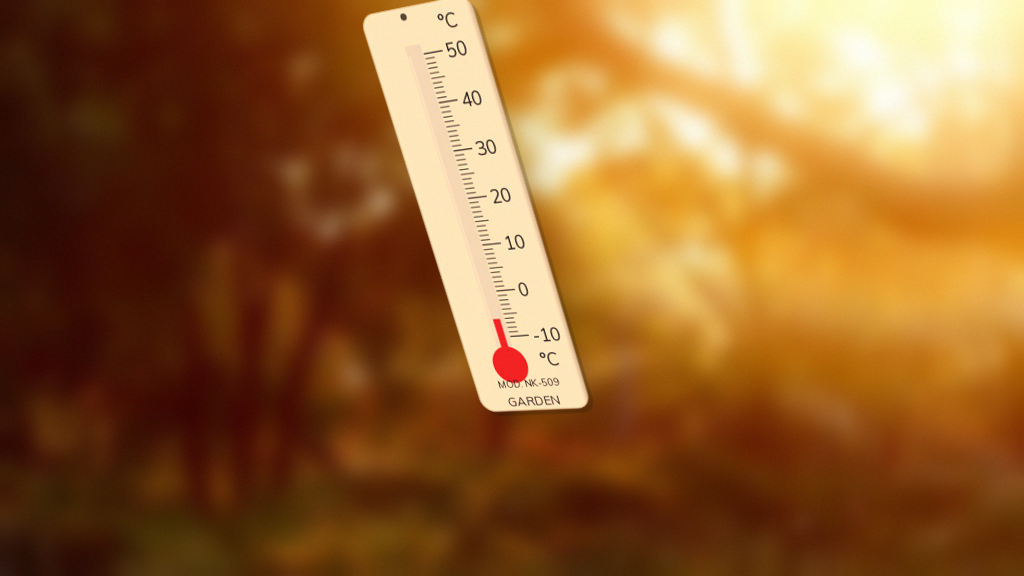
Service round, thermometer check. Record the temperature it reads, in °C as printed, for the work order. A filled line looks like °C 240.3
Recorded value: °C -6
